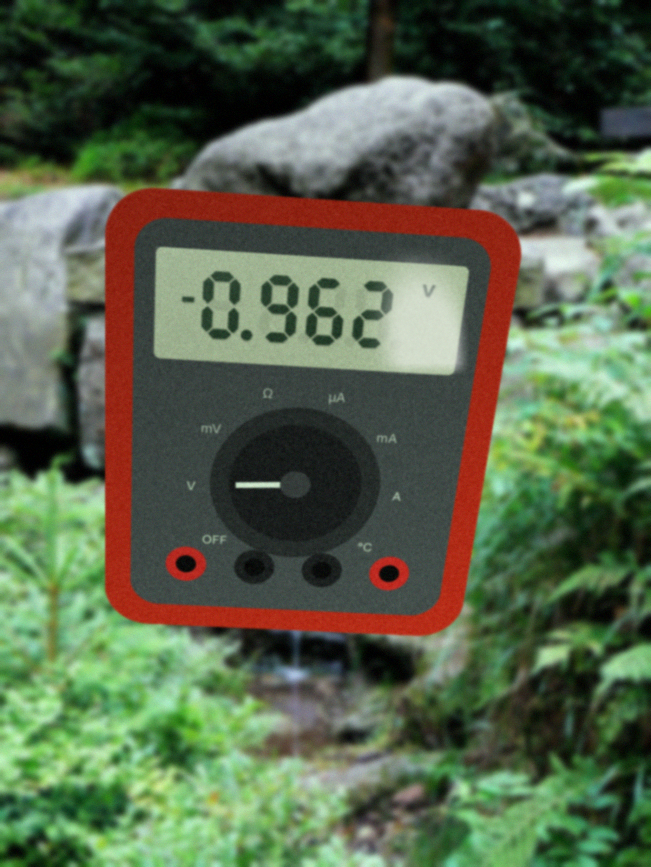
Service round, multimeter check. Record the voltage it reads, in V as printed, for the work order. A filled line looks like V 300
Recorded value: V -0.962
